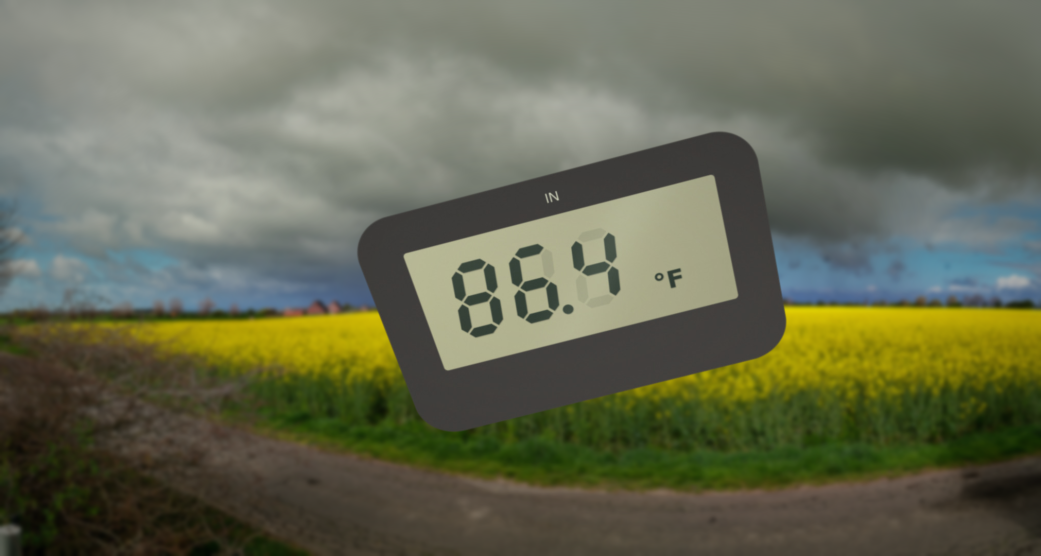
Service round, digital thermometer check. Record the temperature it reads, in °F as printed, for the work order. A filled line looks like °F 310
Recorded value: °F 86.4
